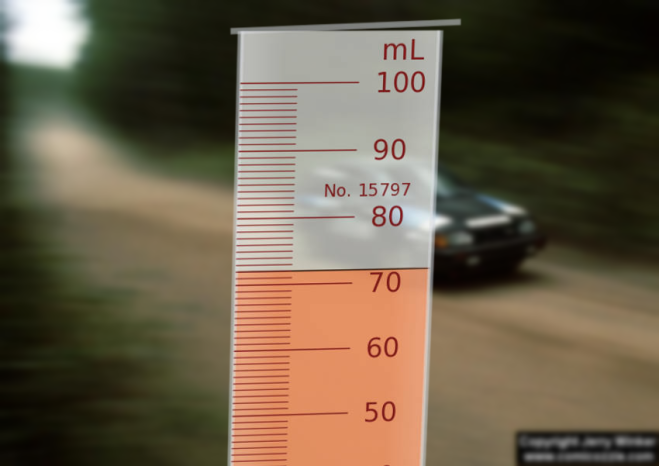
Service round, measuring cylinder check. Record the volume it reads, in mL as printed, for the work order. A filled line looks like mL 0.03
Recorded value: mL 72
